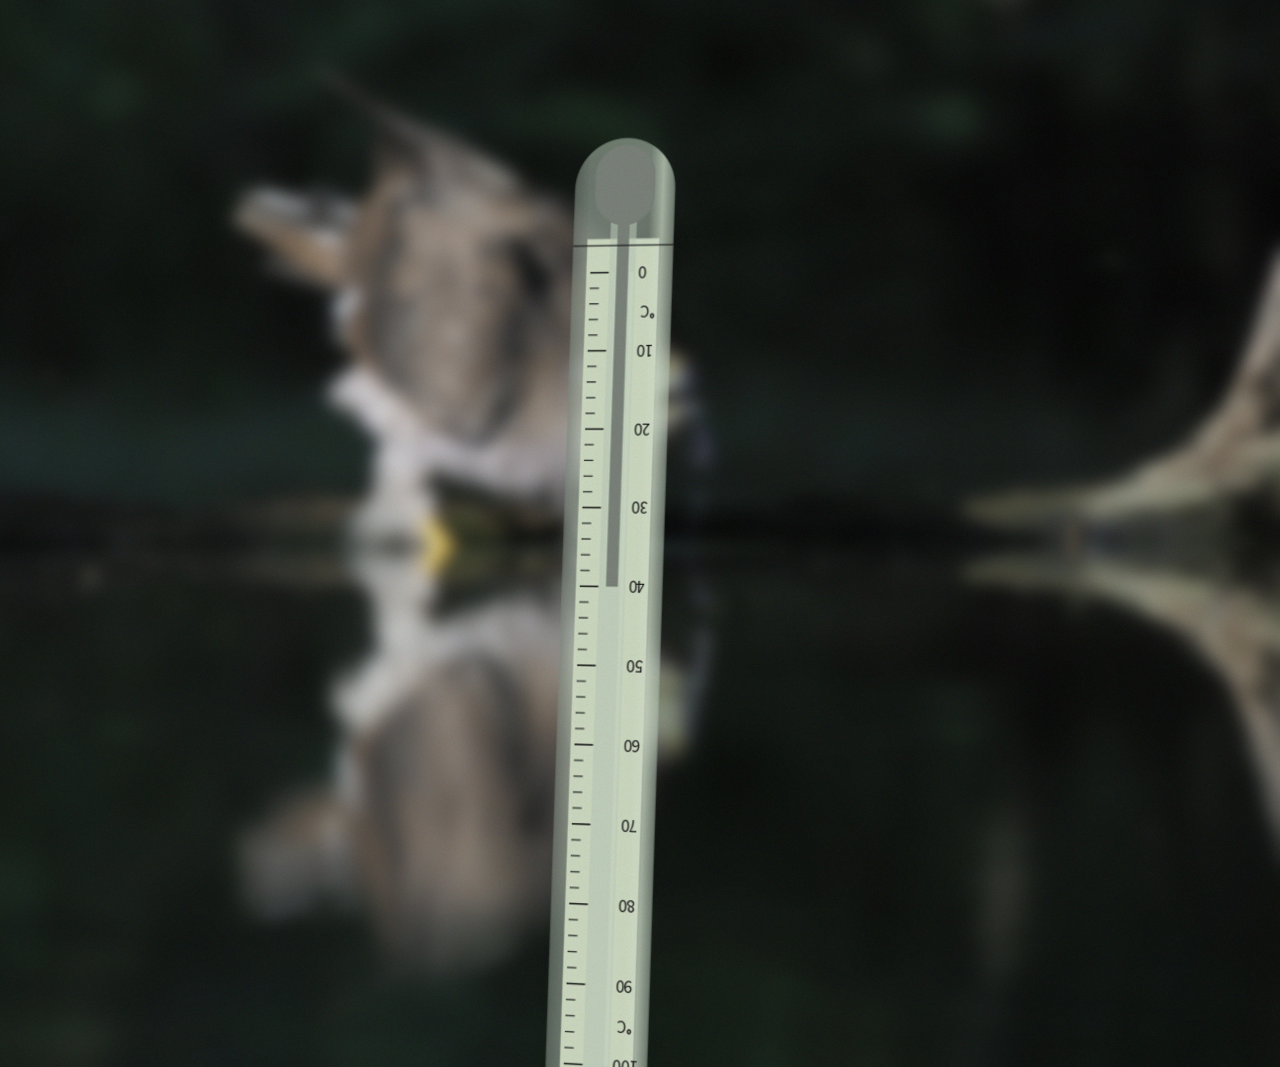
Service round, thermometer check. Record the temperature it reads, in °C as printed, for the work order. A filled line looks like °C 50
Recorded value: °C 40
